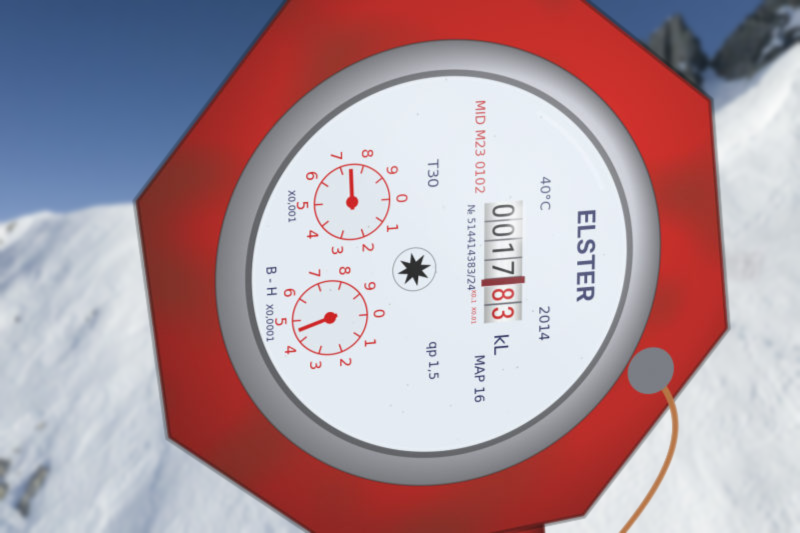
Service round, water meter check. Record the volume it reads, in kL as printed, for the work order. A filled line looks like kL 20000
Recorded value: kL 17.8374
